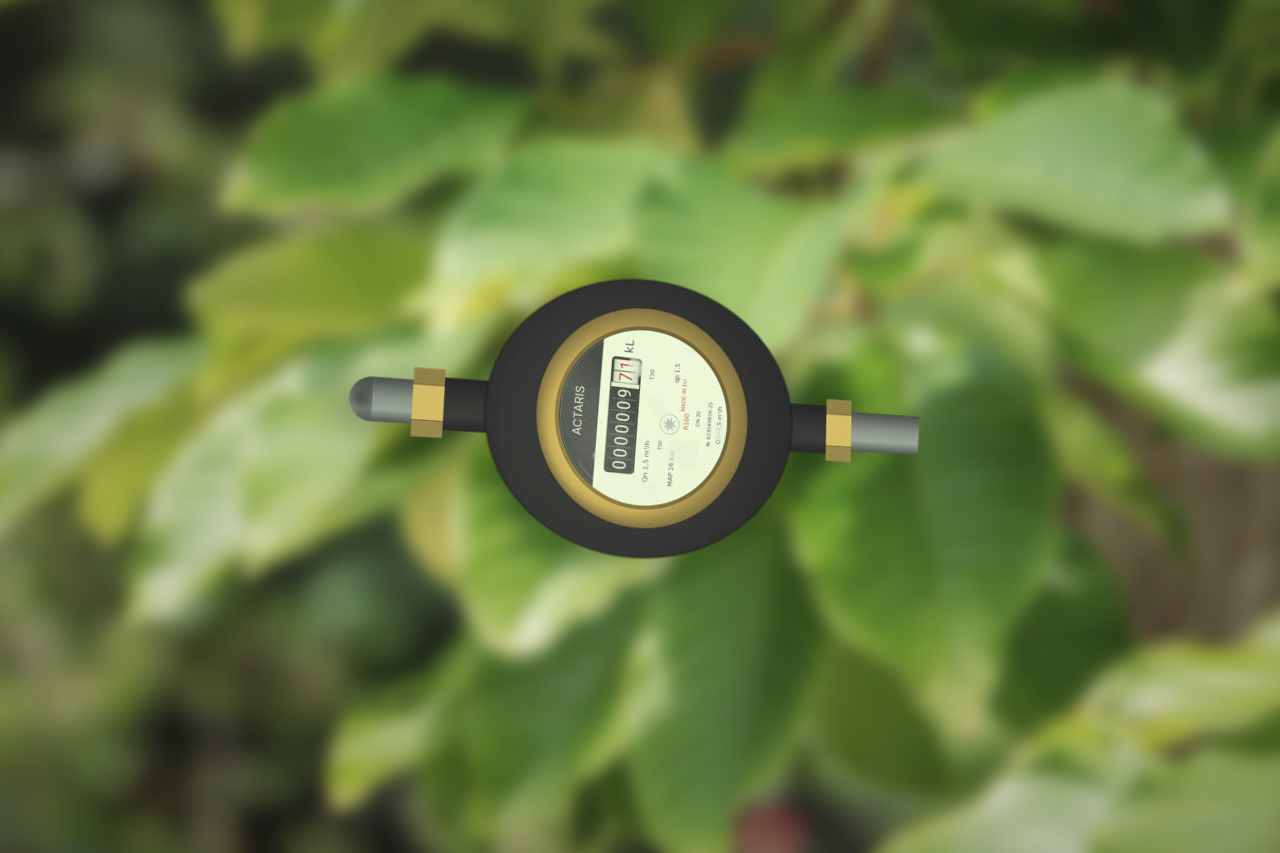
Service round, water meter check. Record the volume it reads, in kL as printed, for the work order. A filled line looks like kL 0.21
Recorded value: kL 9.71
